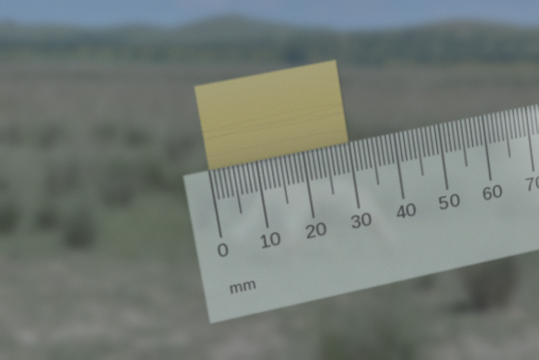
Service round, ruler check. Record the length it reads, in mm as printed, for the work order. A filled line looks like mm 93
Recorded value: mm 30
